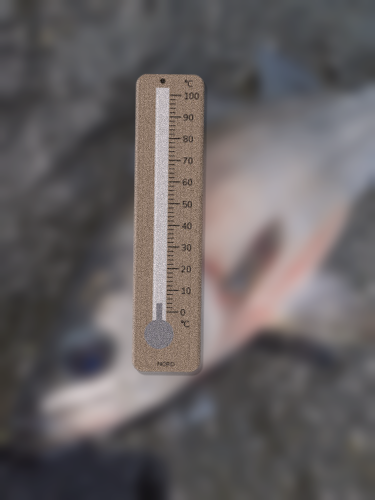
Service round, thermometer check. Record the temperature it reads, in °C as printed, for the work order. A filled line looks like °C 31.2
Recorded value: °C 4
